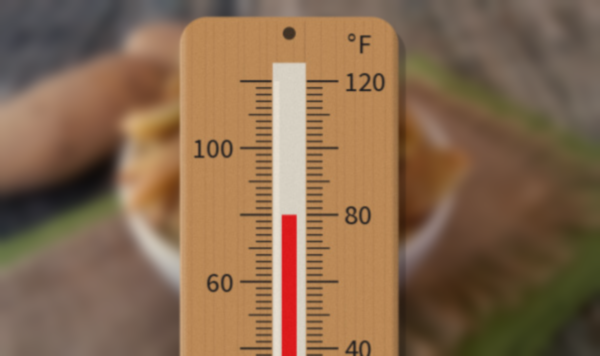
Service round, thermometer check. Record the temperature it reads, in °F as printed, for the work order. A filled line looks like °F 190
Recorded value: °F 80
